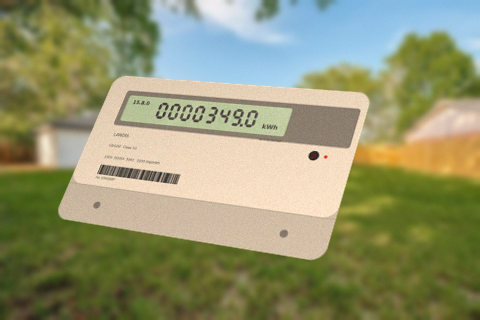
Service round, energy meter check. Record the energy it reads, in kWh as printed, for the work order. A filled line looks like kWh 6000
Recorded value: kWh 349.0
